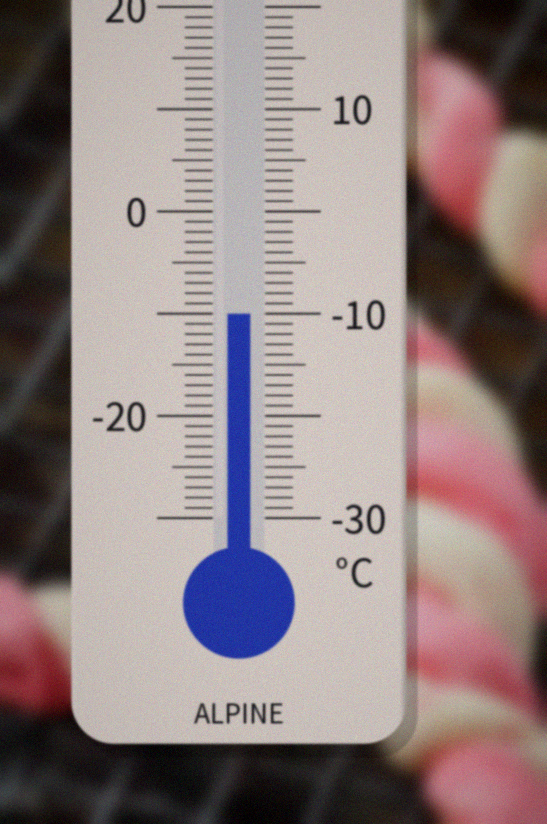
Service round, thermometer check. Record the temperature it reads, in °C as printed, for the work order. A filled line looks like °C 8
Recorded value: °C -10
